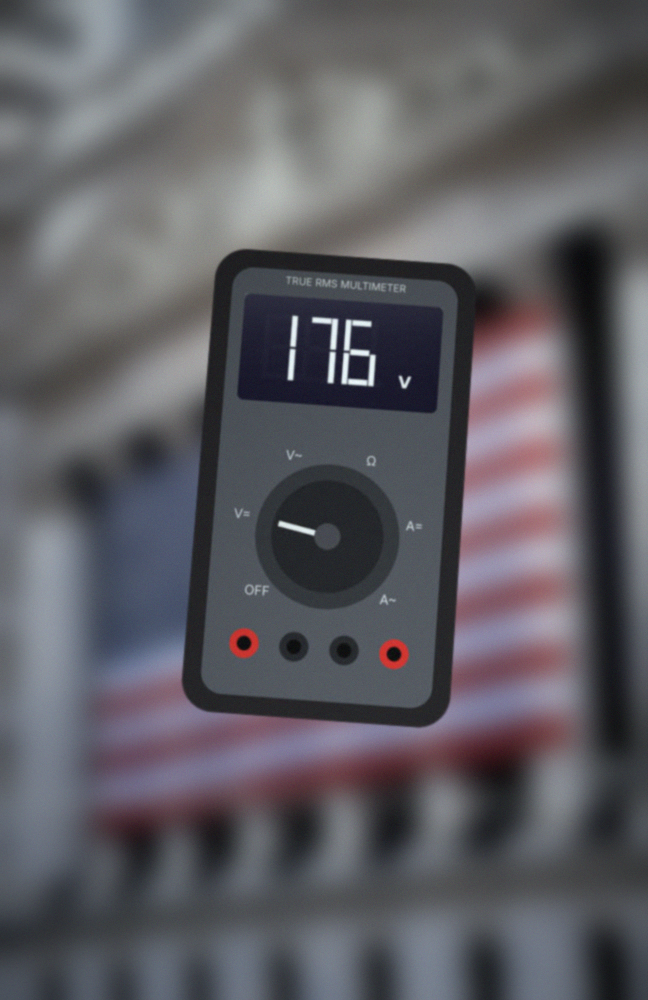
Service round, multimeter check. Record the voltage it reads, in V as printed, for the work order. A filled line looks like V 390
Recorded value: V 176
